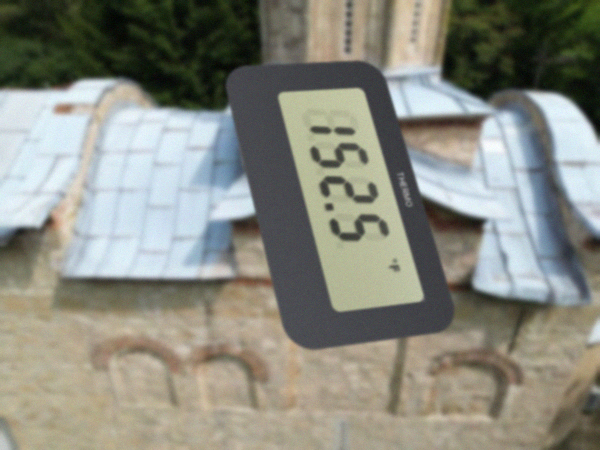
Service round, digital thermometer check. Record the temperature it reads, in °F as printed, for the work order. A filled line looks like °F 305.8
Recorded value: °F 152.5
